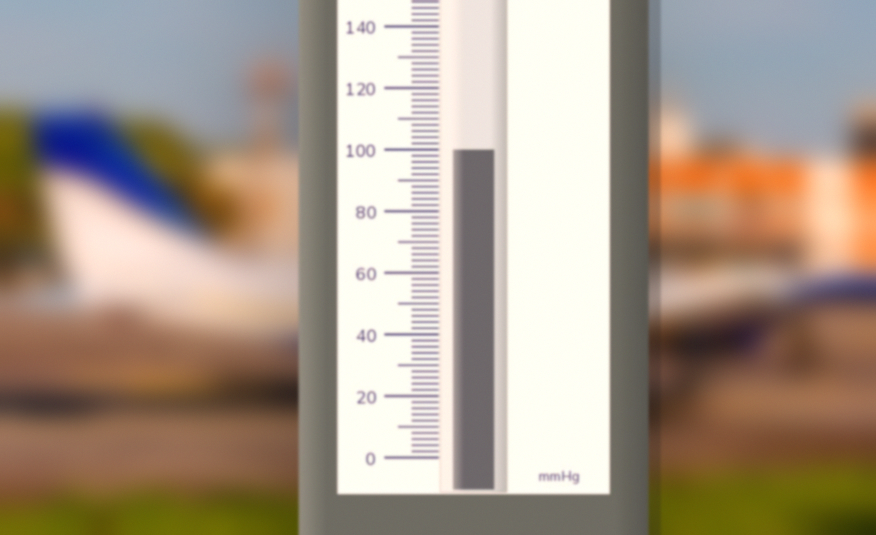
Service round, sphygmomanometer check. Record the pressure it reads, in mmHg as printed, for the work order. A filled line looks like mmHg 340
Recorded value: mmHg 100
